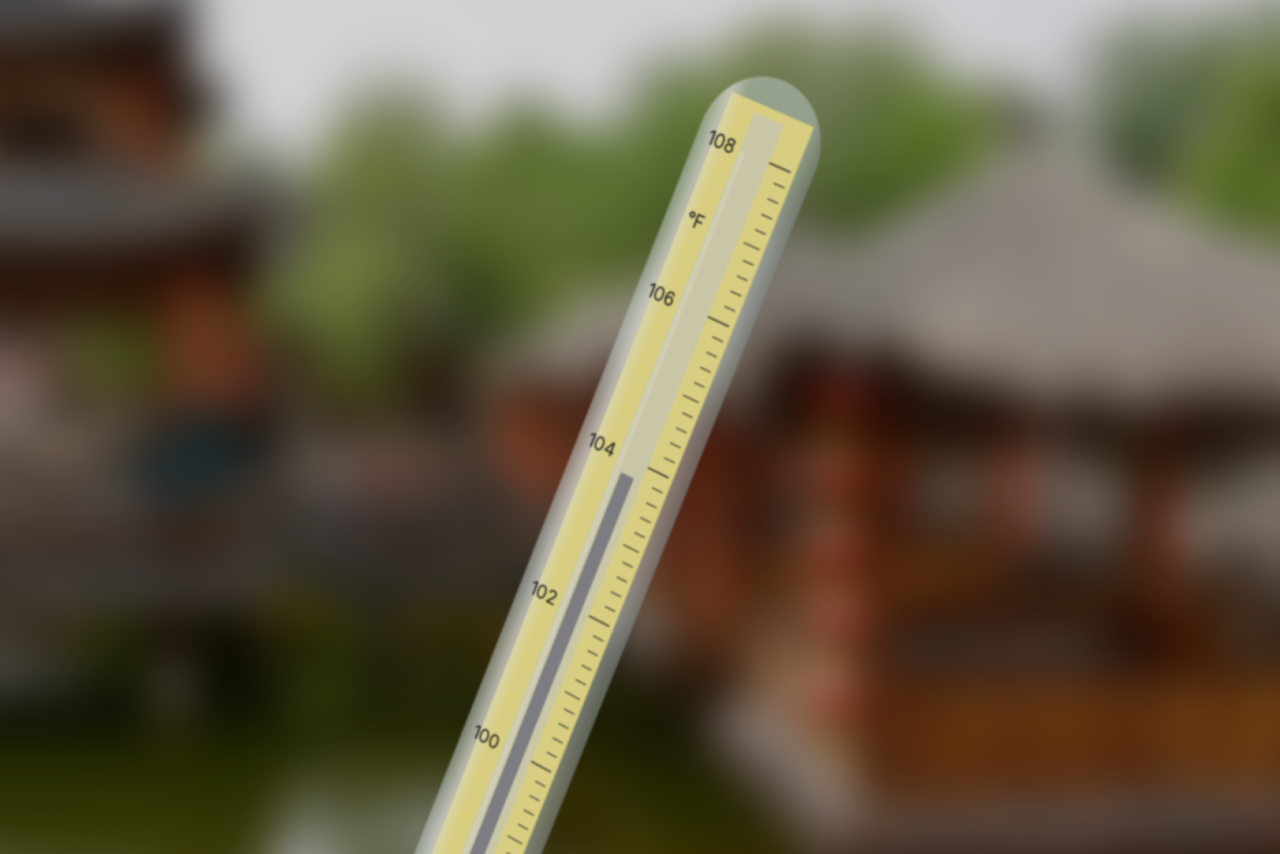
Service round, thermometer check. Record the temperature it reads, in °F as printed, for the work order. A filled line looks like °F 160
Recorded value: °F 103.8
